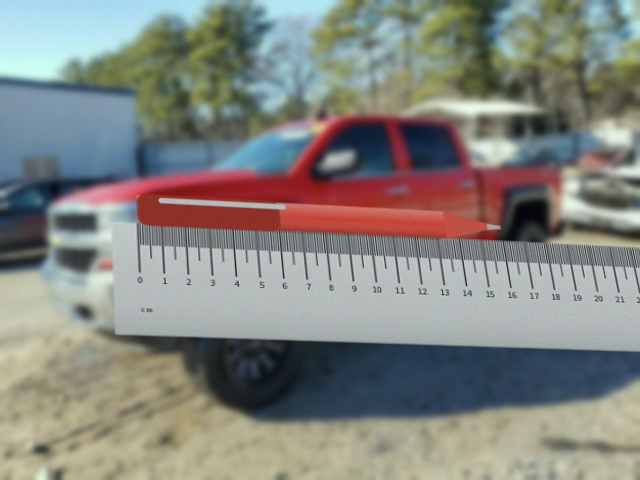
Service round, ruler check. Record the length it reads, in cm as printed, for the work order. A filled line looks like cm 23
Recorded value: cm 16
